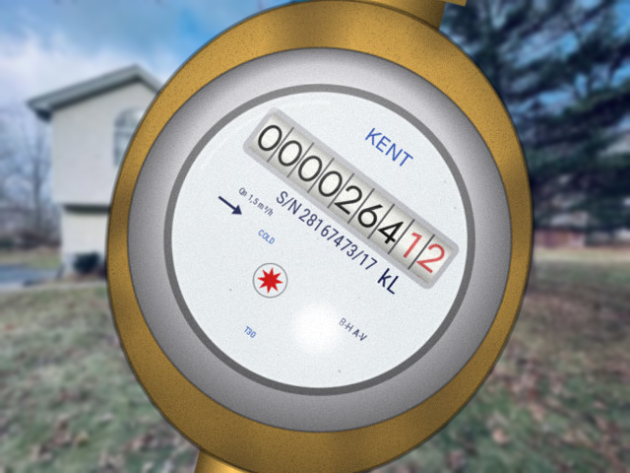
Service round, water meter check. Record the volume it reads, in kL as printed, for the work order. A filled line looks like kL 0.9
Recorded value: kL 264.12
